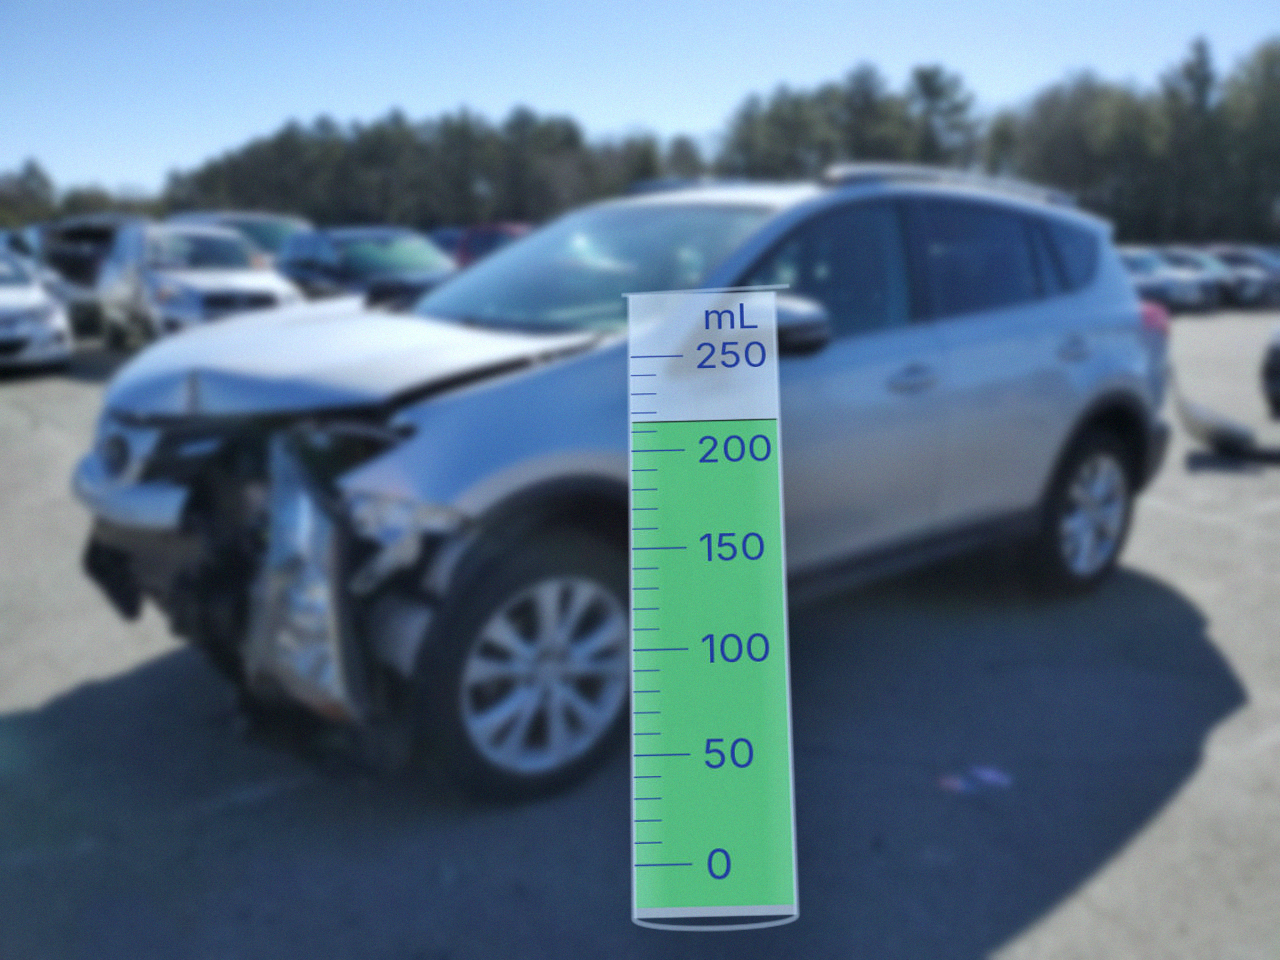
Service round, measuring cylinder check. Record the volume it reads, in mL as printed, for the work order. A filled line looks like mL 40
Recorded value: mL 215
